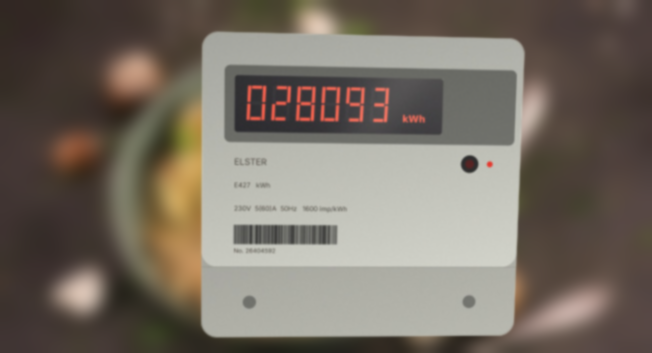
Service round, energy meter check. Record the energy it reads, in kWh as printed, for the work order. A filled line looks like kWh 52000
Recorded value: kWh 28093
